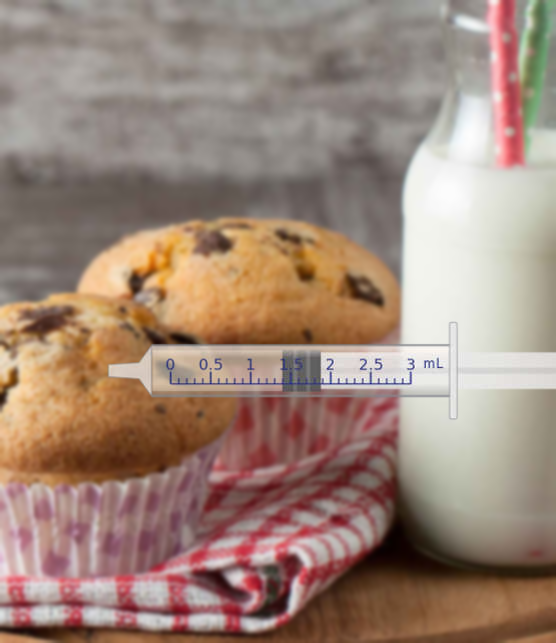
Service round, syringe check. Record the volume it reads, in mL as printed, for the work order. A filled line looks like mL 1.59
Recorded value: mL 1.4
